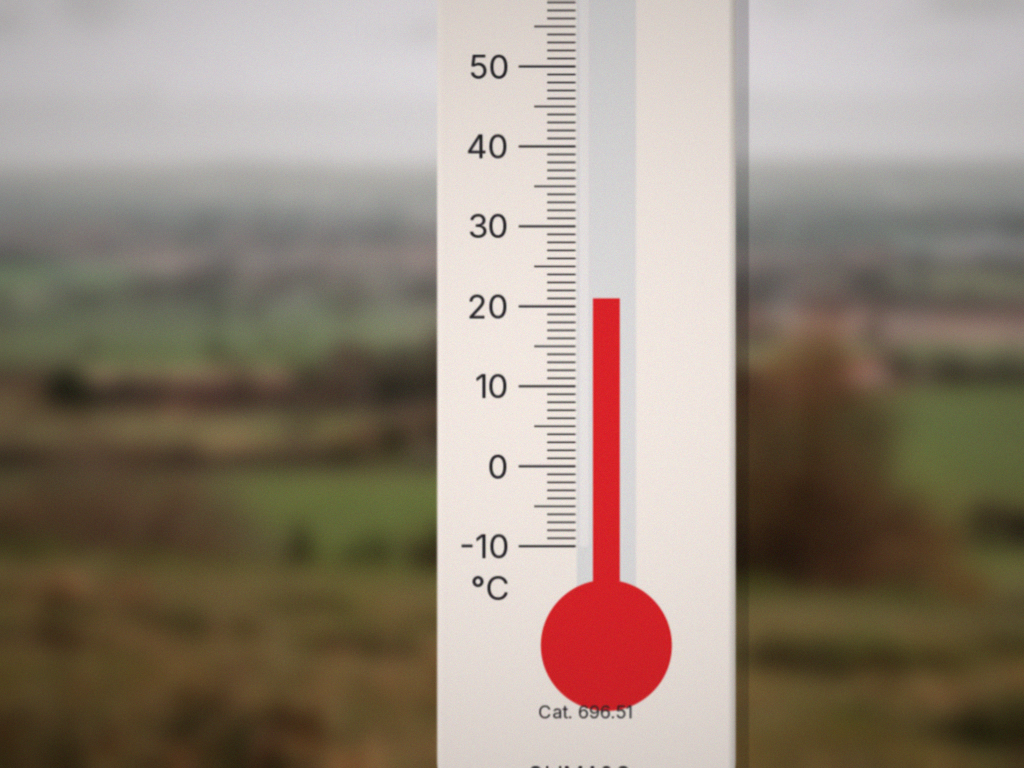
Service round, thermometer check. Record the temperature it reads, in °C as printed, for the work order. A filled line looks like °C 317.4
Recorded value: °C 21
